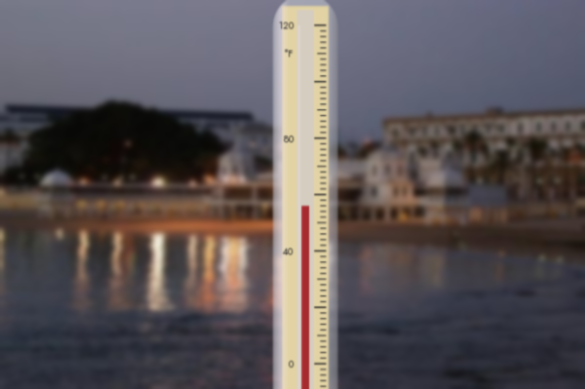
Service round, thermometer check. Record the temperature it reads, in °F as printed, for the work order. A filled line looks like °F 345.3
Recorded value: °F 56
